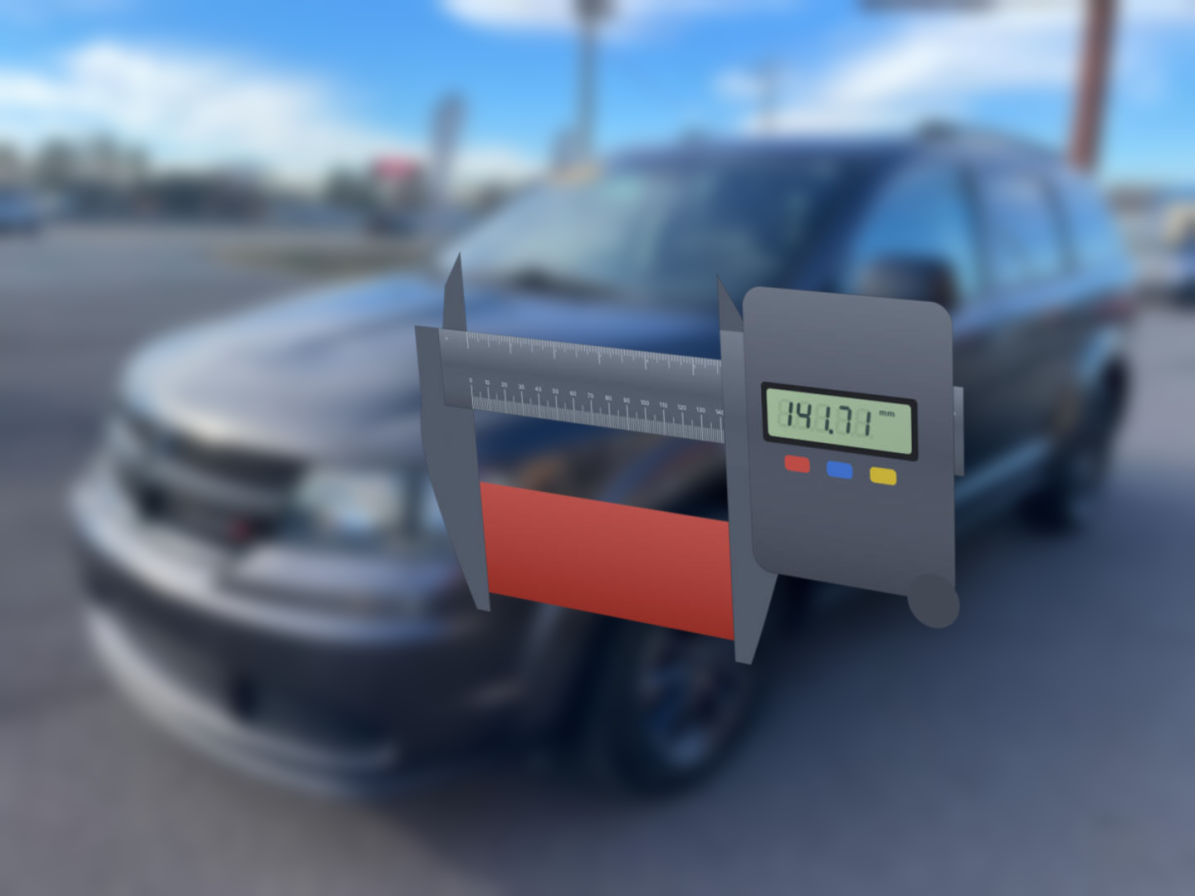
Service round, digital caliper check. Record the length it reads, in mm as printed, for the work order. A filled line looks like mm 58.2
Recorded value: mm 141.71
